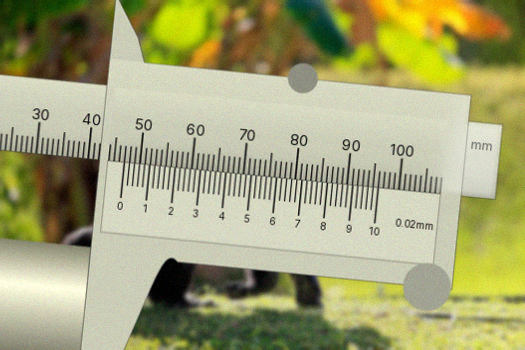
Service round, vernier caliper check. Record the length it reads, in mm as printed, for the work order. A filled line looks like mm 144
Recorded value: mm 47.0
